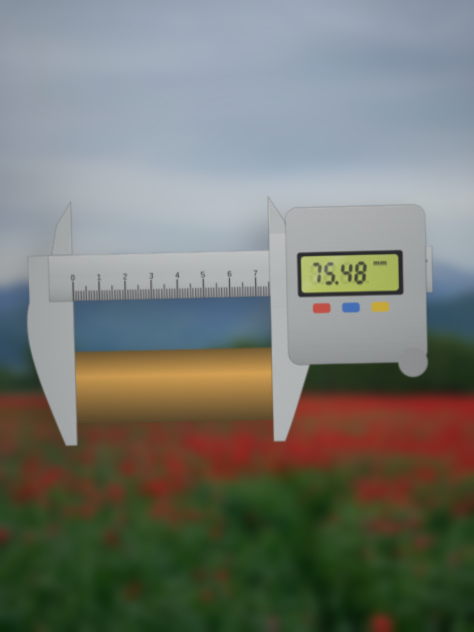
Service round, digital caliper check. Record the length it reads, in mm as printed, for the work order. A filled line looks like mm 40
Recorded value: mm 75.48
